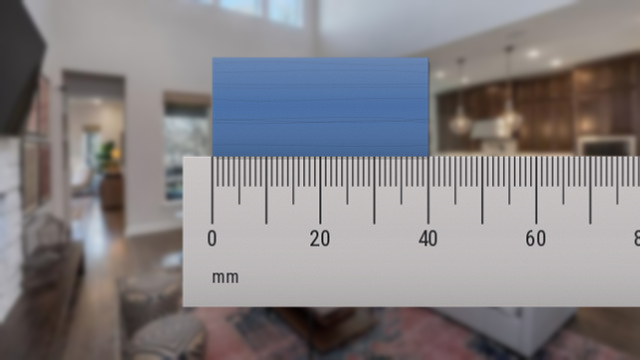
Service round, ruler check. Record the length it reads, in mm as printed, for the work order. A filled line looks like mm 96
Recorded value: mm 40
